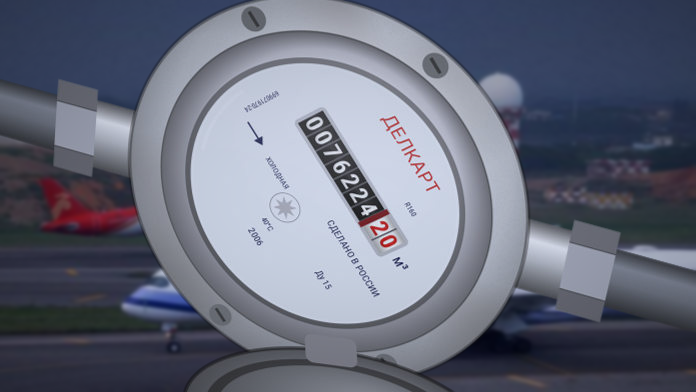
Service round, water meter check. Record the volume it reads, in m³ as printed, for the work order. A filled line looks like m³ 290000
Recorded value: m³ 76224.20
